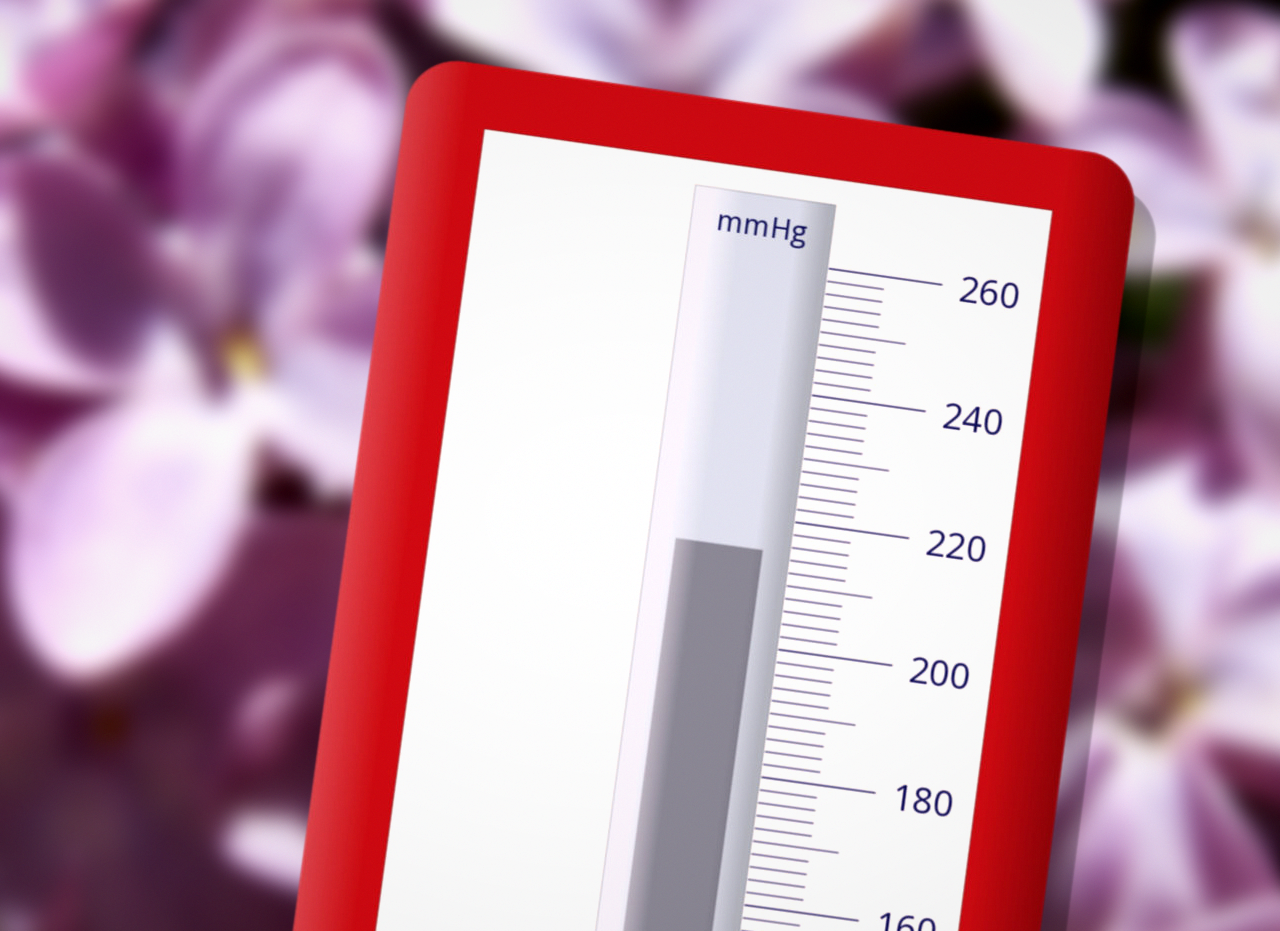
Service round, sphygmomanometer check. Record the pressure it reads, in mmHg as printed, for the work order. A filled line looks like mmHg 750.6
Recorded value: mmHg 215
